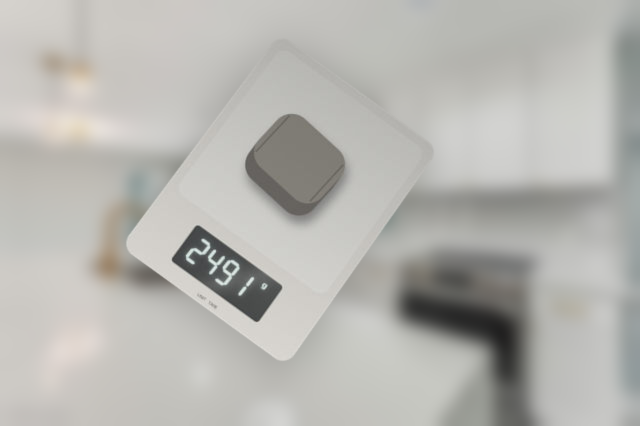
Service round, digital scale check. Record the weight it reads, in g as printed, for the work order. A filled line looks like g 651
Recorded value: g 2491
